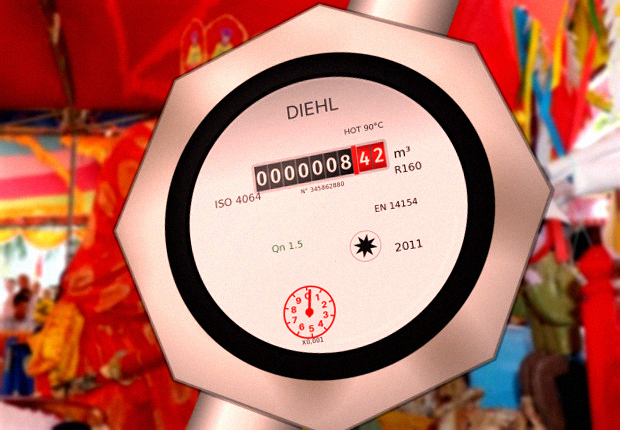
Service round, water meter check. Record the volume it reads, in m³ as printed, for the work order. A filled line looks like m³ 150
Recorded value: m³ 8.420
